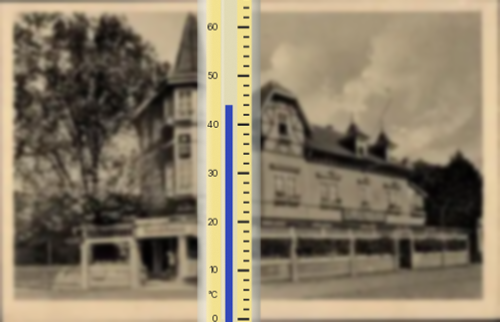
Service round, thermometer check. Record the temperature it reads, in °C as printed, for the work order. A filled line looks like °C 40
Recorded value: °C 44
